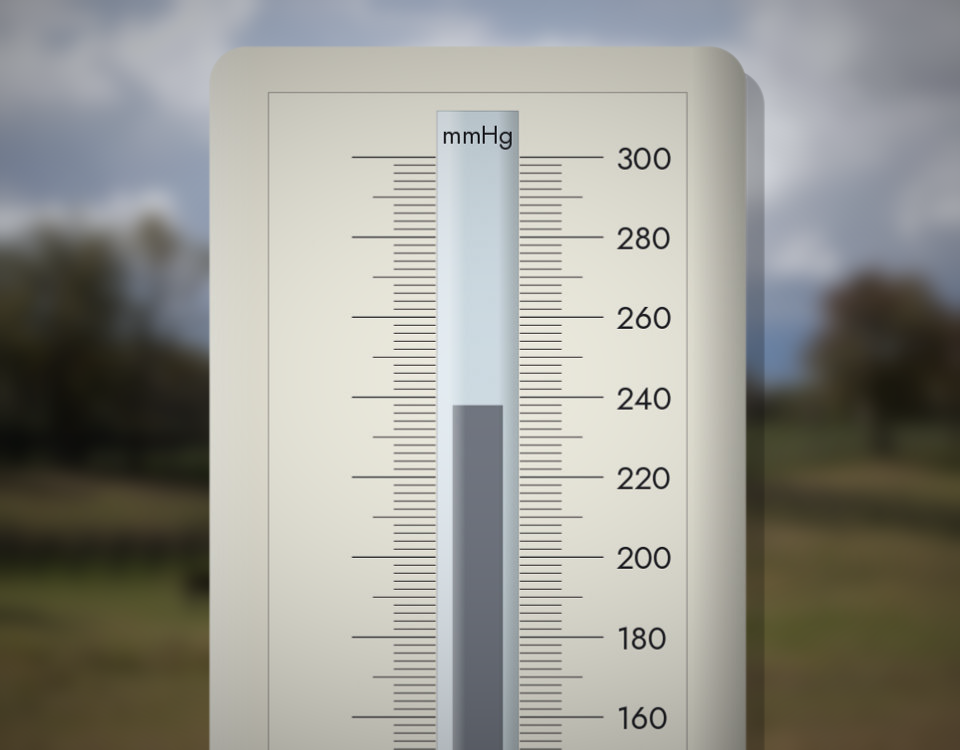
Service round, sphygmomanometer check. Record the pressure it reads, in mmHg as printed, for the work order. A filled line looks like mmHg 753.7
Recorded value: mmHg 238
